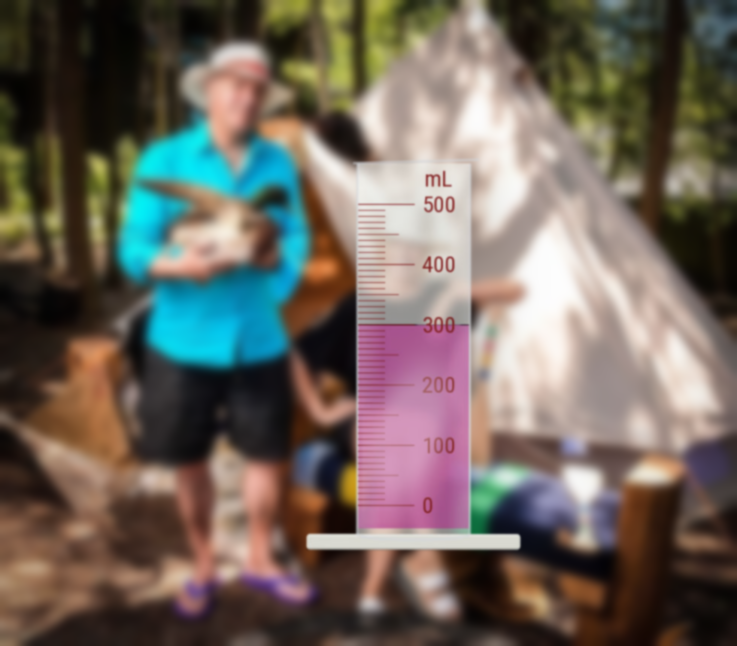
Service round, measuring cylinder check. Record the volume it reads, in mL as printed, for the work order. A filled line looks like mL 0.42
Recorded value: mL 300
